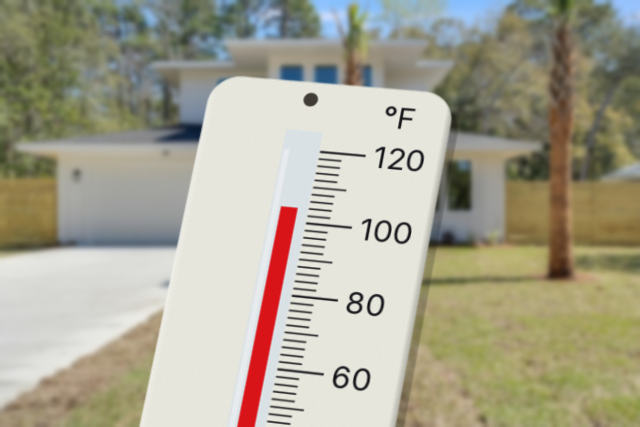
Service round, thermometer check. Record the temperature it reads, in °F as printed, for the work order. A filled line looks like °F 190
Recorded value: °F 104
